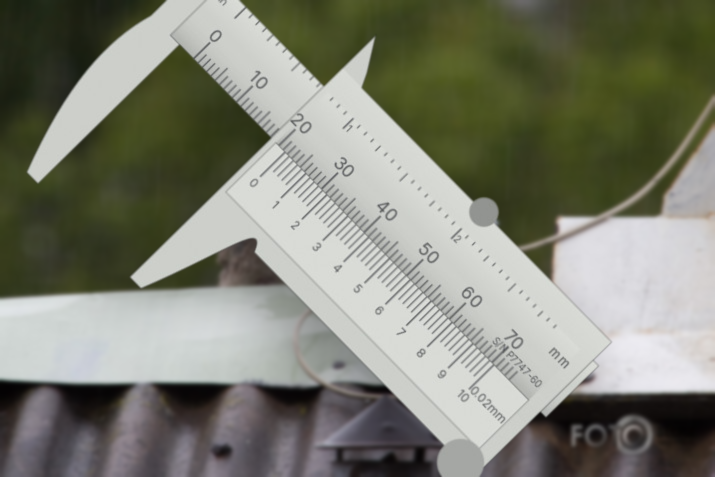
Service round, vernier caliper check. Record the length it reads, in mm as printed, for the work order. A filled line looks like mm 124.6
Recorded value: mm 21.5
